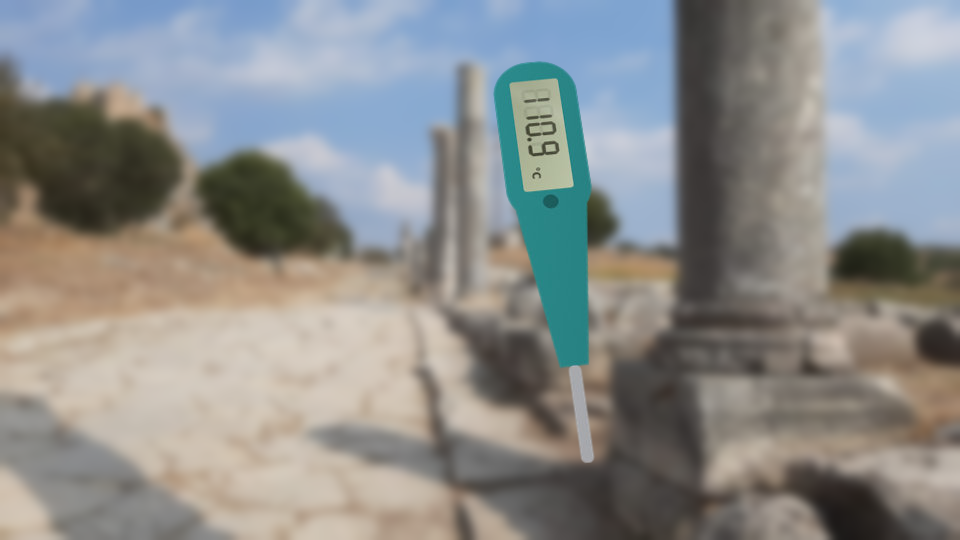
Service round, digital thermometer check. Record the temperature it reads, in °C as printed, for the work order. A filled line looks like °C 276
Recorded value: °C 110.9
